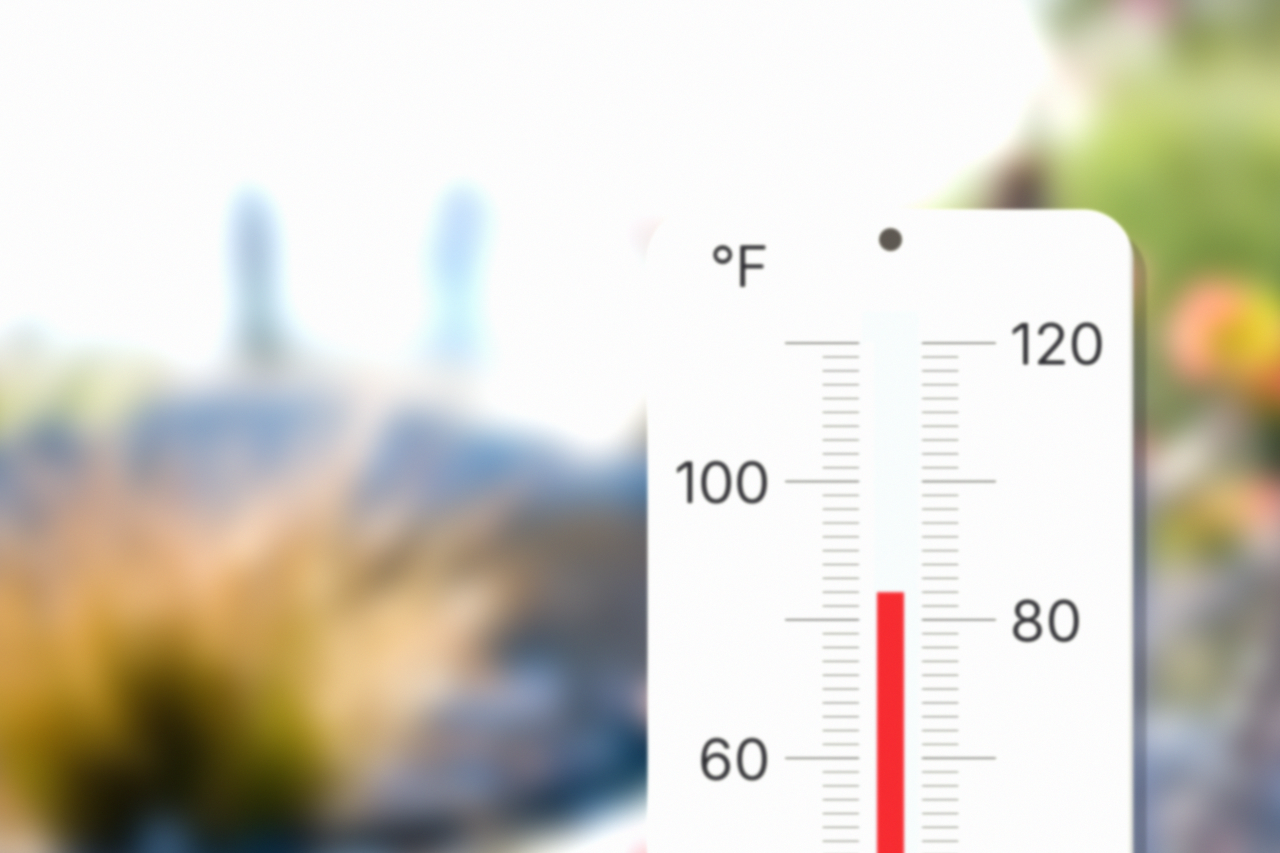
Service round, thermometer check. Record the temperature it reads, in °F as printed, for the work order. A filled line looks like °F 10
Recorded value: °F 84
